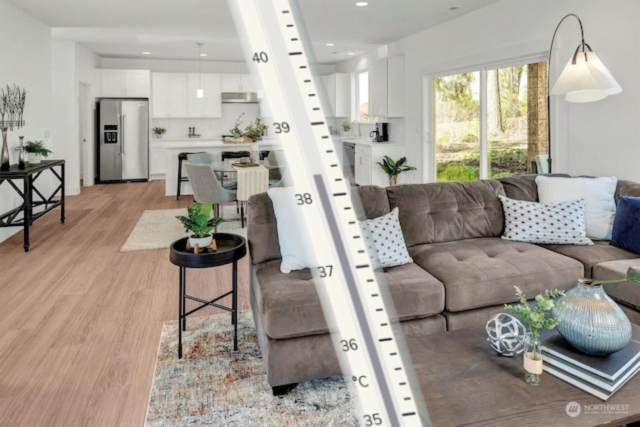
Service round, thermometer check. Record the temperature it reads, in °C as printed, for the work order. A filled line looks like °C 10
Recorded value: °C 38.3
